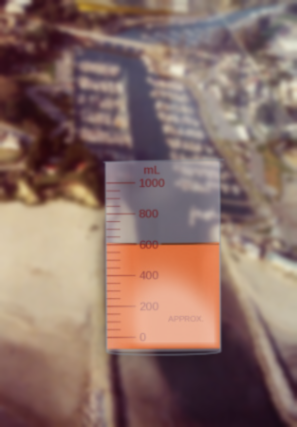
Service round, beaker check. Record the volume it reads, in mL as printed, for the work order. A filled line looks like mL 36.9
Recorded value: mL 600
